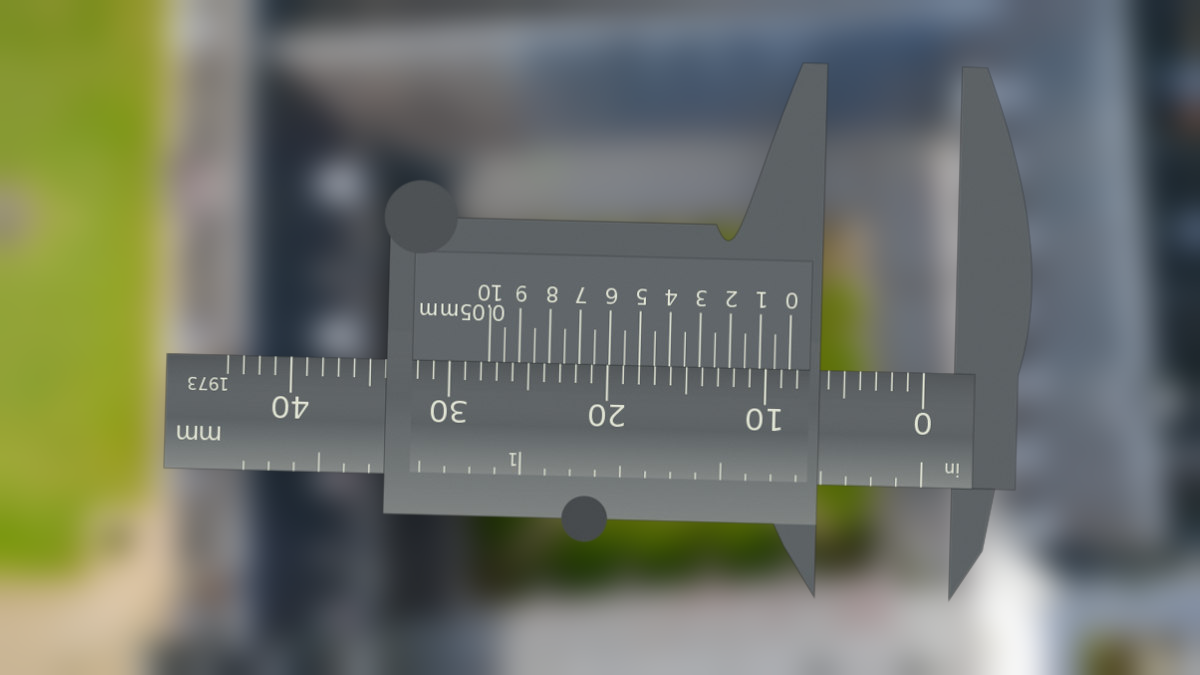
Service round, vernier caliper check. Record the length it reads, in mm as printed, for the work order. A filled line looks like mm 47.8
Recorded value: mm 8.5
